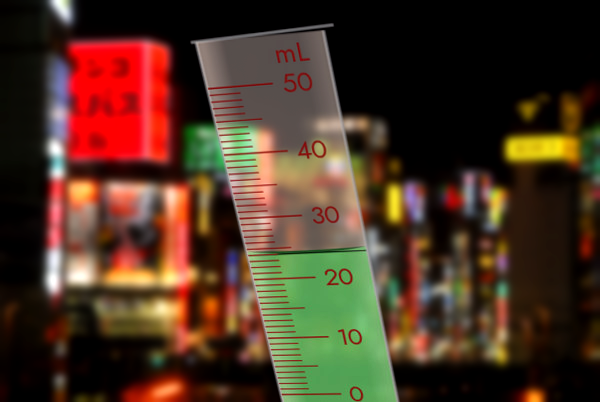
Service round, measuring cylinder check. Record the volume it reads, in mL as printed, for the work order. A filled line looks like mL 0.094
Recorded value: mL 24
